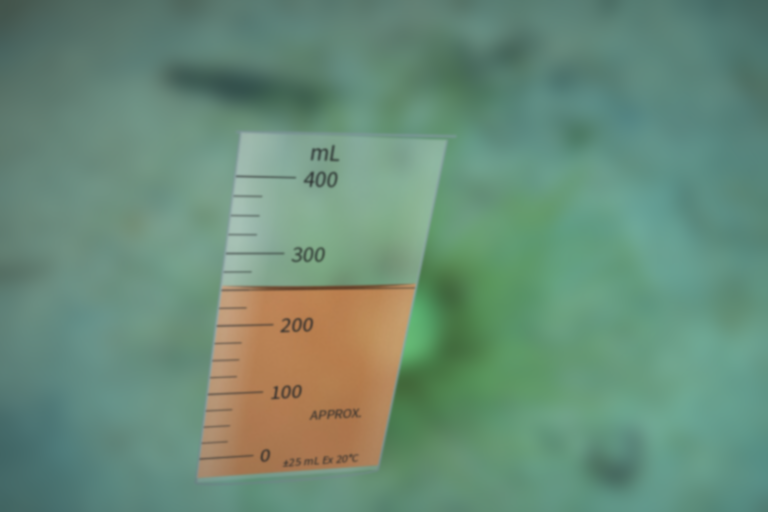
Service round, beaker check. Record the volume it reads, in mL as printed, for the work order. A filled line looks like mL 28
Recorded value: mL 250
